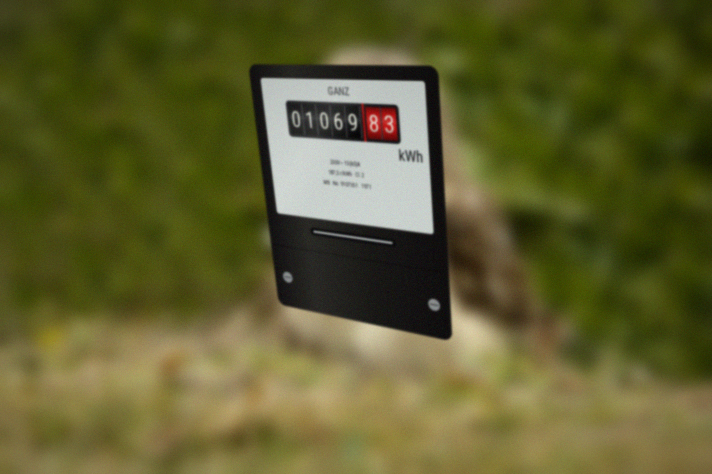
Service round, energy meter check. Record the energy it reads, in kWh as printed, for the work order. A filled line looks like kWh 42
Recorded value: kWh 1069.83
